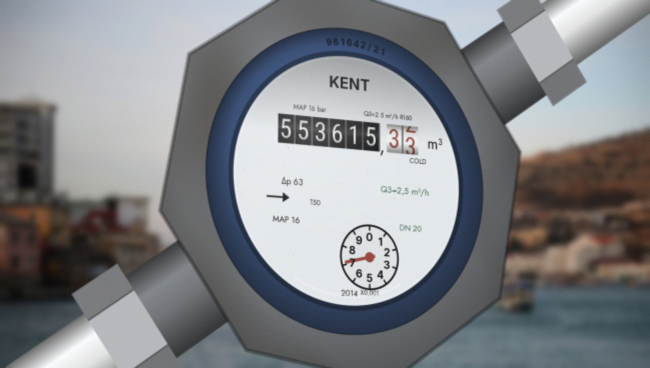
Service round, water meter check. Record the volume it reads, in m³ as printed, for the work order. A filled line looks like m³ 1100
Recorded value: m³ 553615.327
